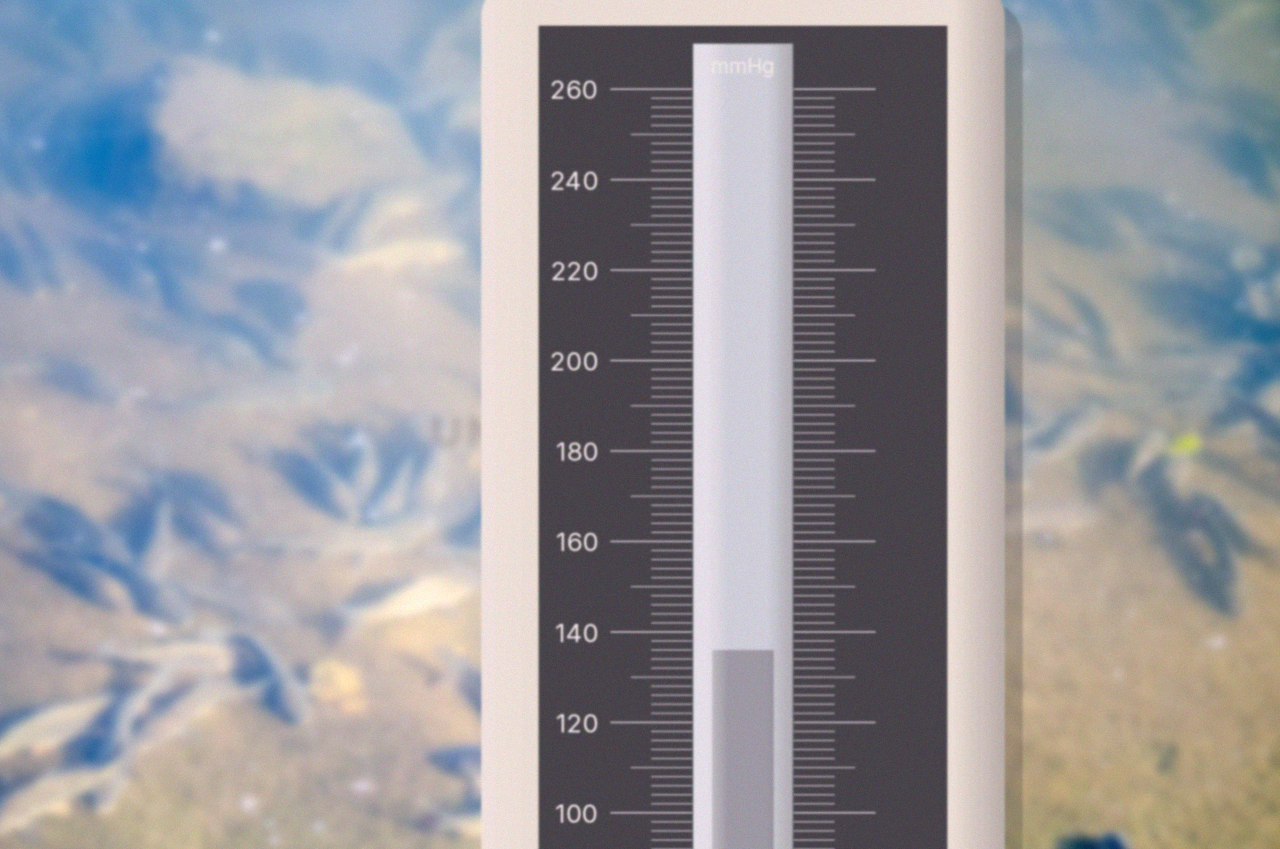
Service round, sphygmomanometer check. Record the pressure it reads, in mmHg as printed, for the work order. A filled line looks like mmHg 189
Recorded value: mmHg 136
